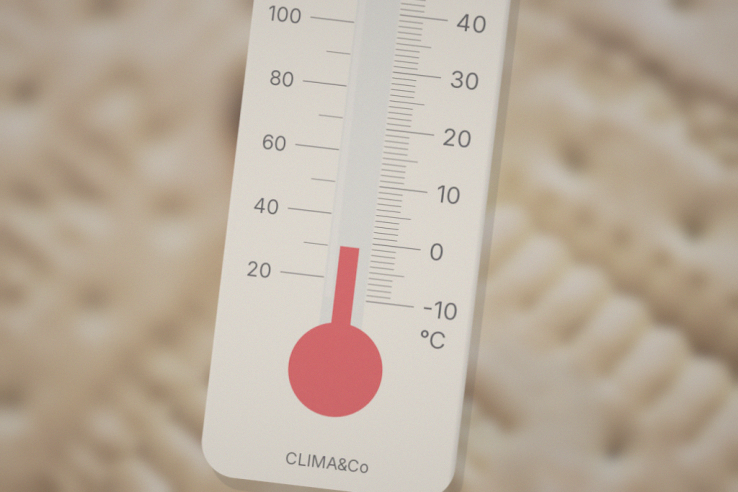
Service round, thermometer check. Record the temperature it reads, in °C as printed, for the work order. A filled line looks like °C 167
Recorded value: °C -1
